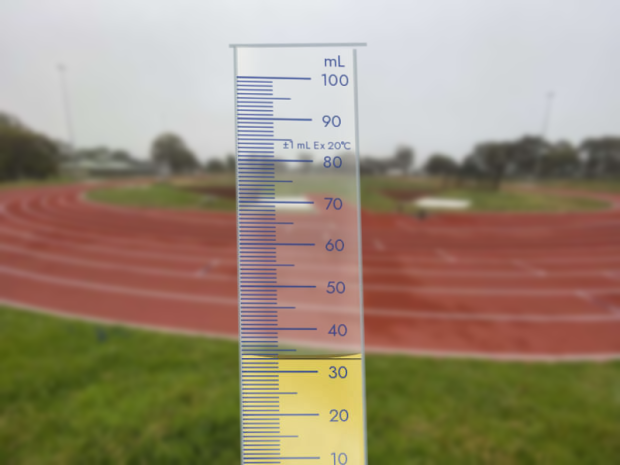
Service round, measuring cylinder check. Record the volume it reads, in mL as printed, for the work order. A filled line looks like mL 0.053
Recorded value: mL 33
